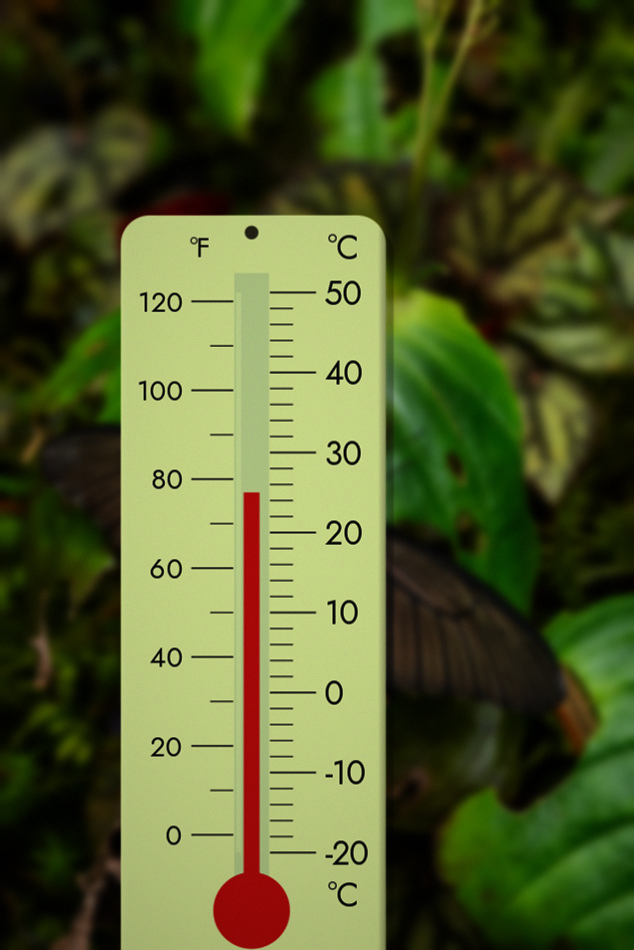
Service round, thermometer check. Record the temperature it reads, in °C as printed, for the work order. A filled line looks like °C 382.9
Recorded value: °C 25
